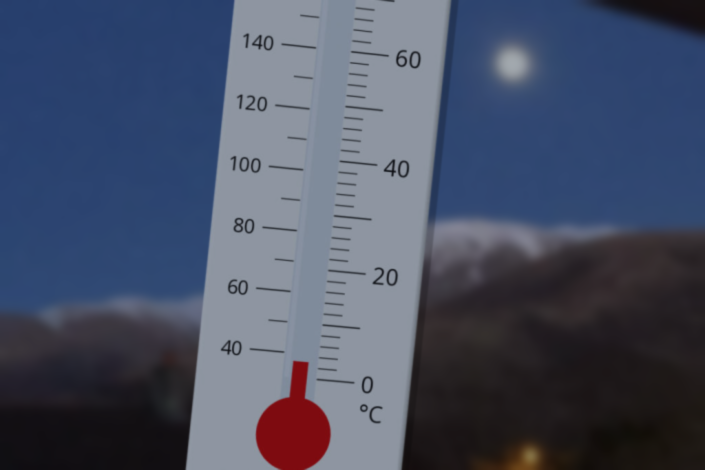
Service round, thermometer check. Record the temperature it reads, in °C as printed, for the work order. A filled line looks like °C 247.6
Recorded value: °C 3
